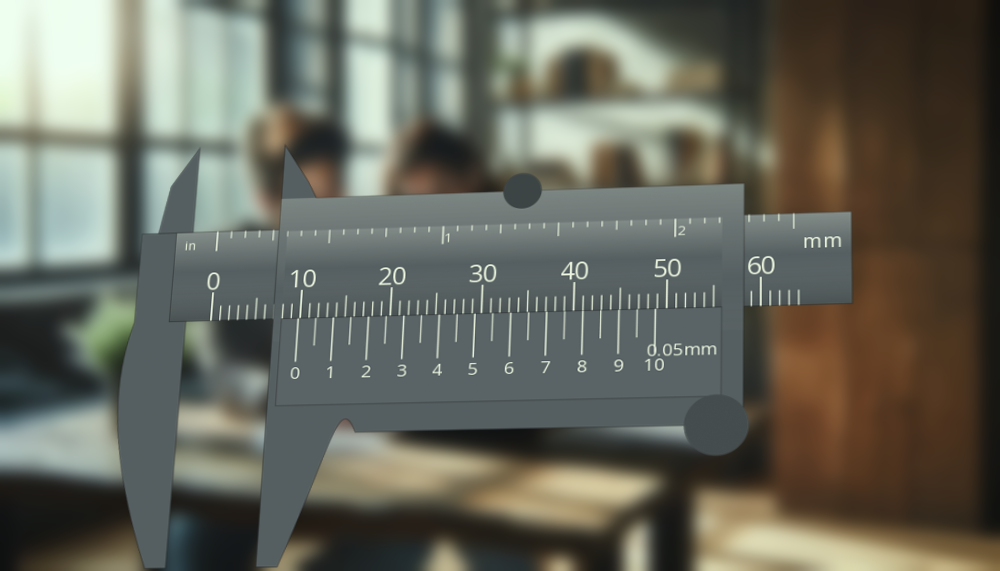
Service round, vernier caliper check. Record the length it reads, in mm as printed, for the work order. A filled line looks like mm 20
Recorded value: mm 9.8
